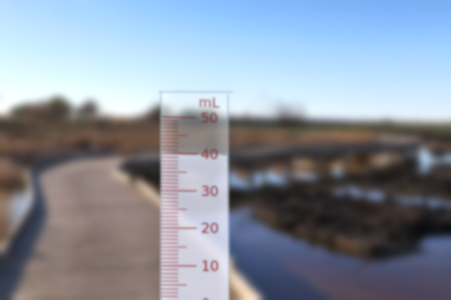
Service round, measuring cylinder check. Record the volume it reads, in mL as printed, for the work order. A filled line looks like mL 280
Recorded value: mL 40
